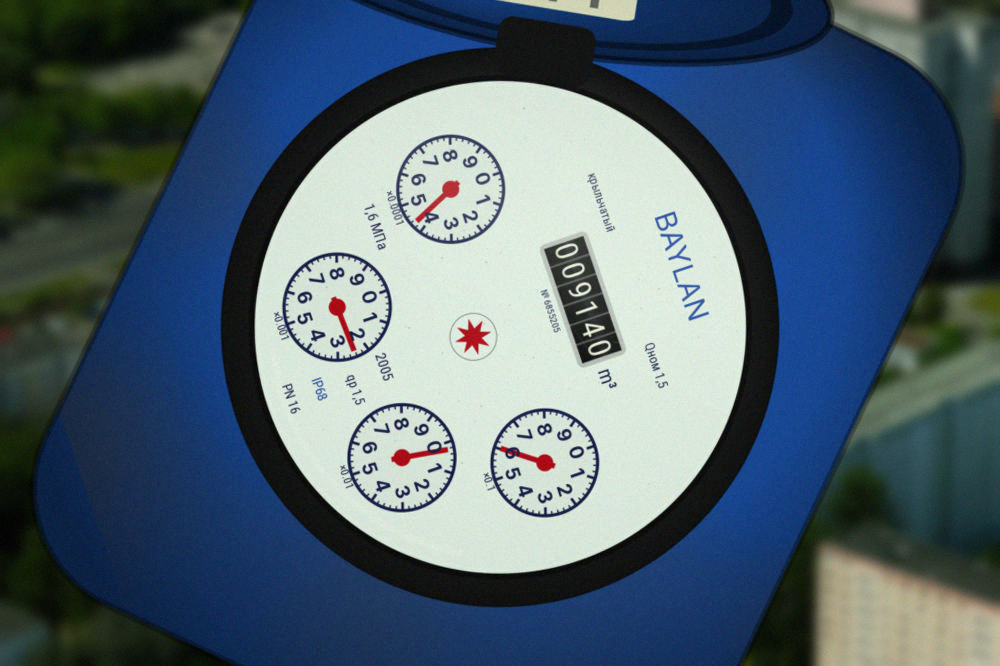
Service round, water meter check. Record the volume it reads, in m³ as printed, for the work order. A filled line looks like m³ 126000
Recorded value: m³ 9140.6024
